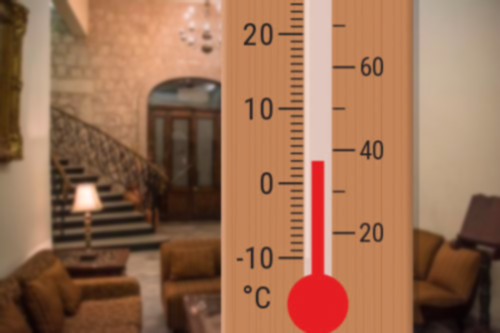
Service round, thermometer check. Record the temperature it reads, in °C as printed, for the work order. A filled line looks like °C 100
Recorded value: °C 3
